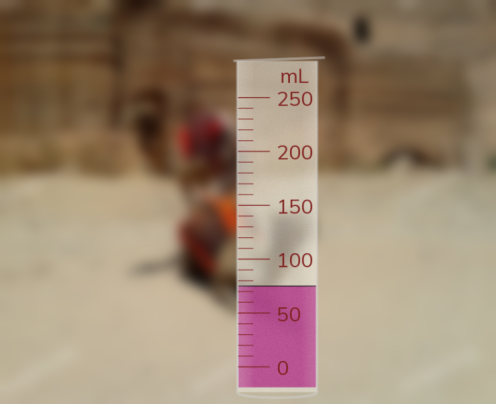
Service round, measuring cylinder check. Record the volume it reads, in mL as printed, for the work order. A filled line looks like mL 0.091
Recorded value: mL 75
